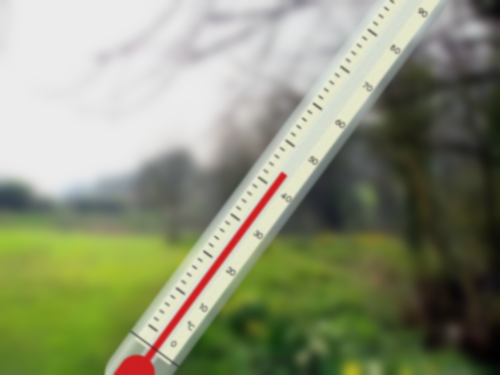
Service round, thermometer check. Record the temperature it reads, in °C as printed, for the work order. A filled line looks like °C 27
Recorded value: °C 44
